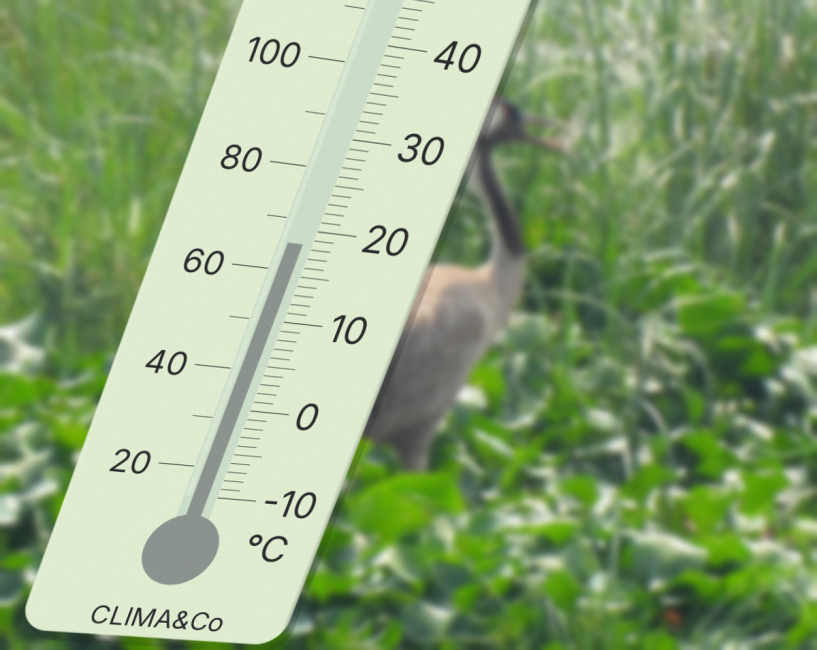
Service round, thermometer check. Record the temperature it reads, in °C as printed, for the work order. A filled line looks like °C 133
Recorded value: °C 18.5
